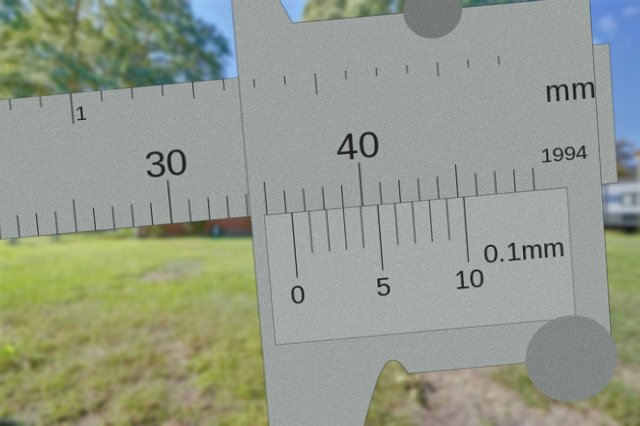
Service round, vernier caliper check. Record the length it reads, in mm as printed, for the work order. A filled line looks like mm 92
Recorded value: mm 36.3
